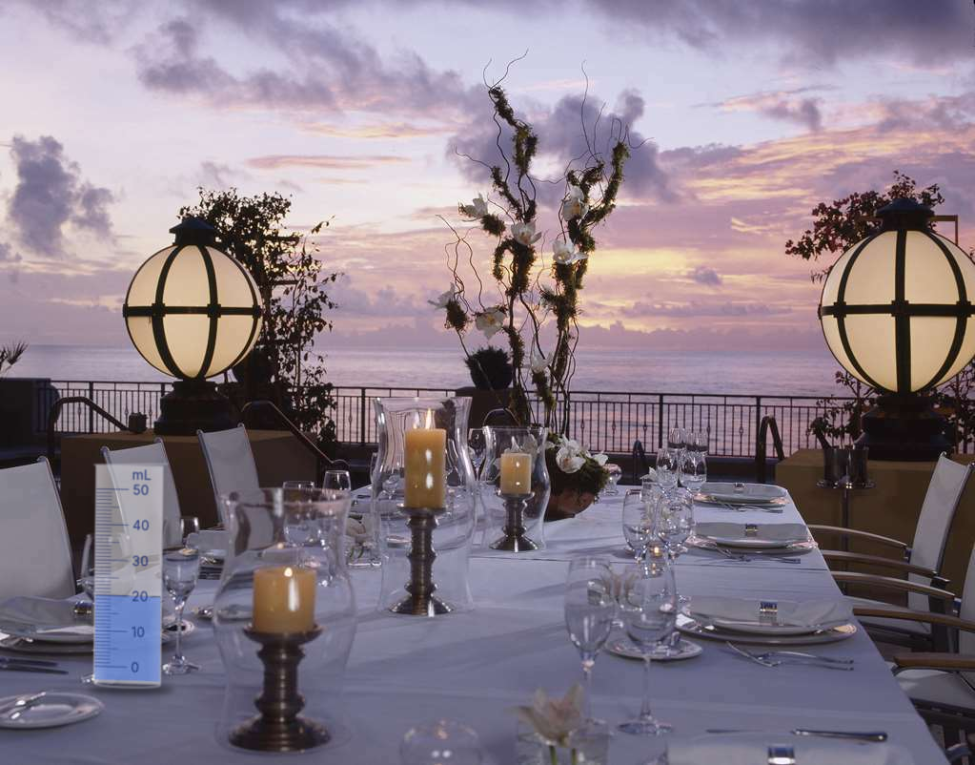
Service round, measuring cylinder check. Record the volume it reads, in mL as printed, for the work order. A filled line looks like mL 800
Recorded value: mL 20
